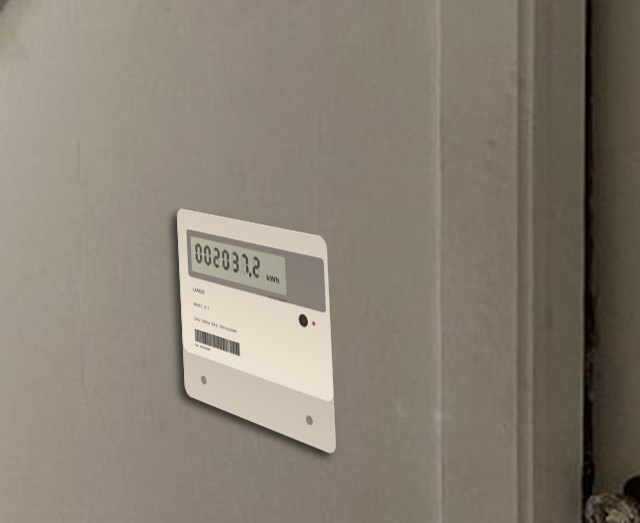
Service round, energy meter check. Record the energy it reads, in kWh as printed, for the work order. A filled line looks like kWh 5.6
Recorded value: kWh 2037.2
